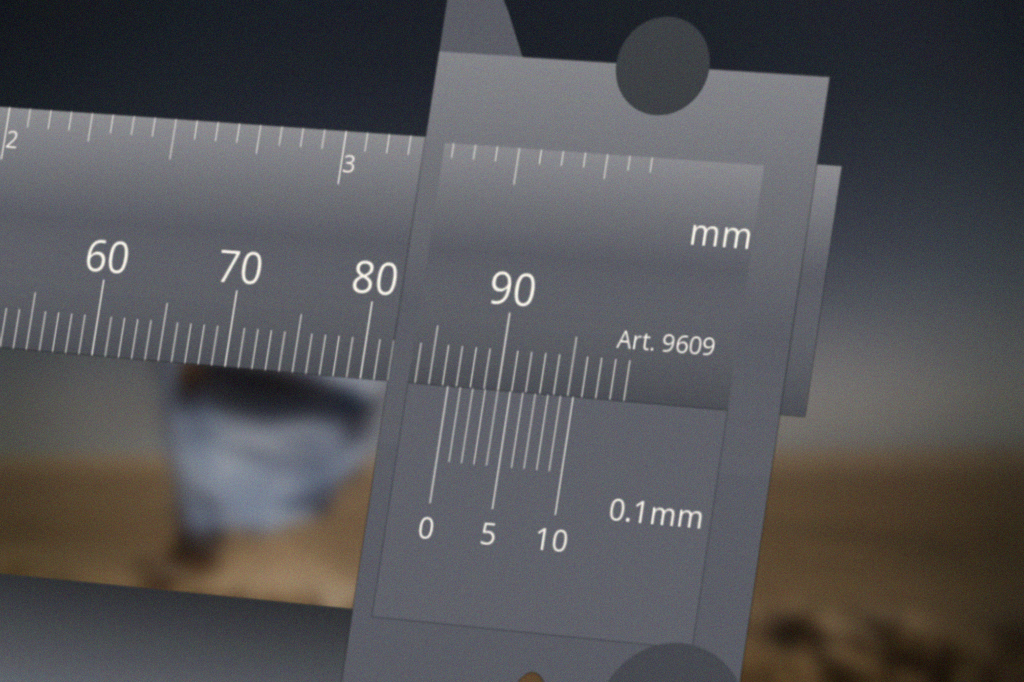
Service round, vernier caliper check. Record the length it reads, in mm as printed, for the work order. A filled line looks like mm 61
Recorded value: mm 86.4
